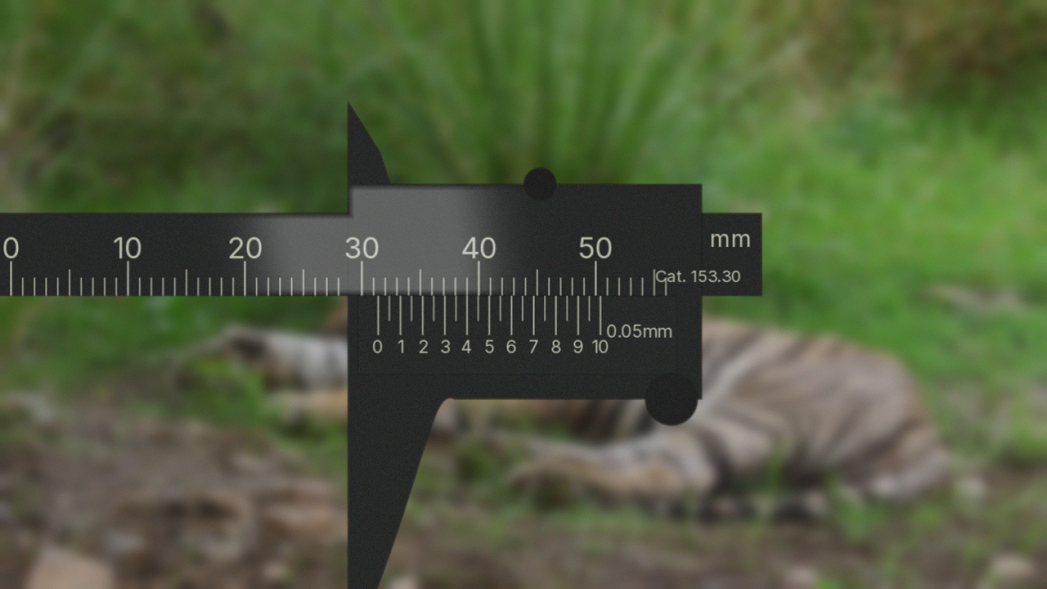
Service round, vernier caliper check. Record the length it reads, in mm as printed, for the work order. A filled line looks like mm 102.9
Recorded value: mm 31.4
